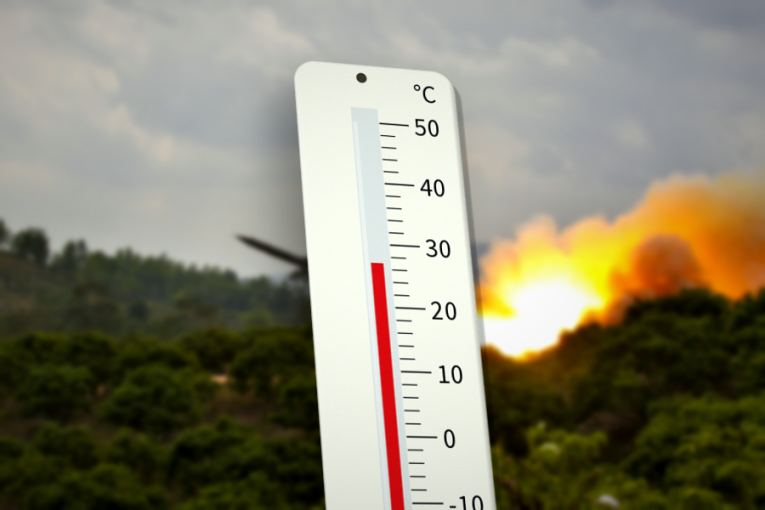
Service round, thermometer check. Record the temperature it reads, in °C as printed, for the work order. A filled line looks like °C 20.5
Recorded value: °C 27
